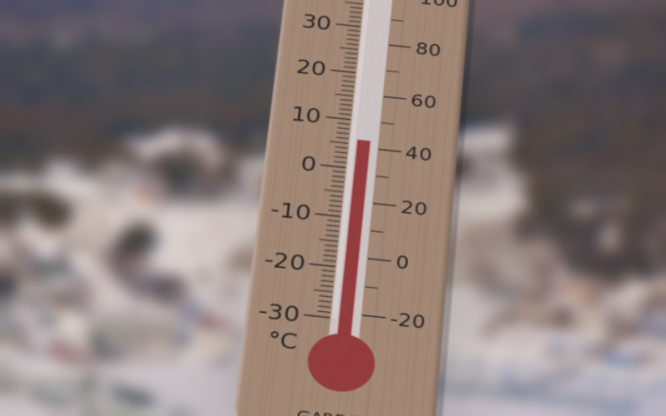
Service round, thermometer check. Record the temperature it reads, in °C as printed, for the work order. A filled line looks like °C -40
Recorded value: °C 6
